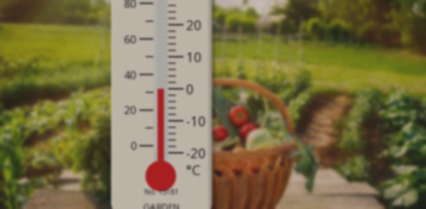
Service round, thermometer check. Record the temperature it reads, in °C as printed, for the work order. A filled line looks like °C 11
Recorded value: °C 0
